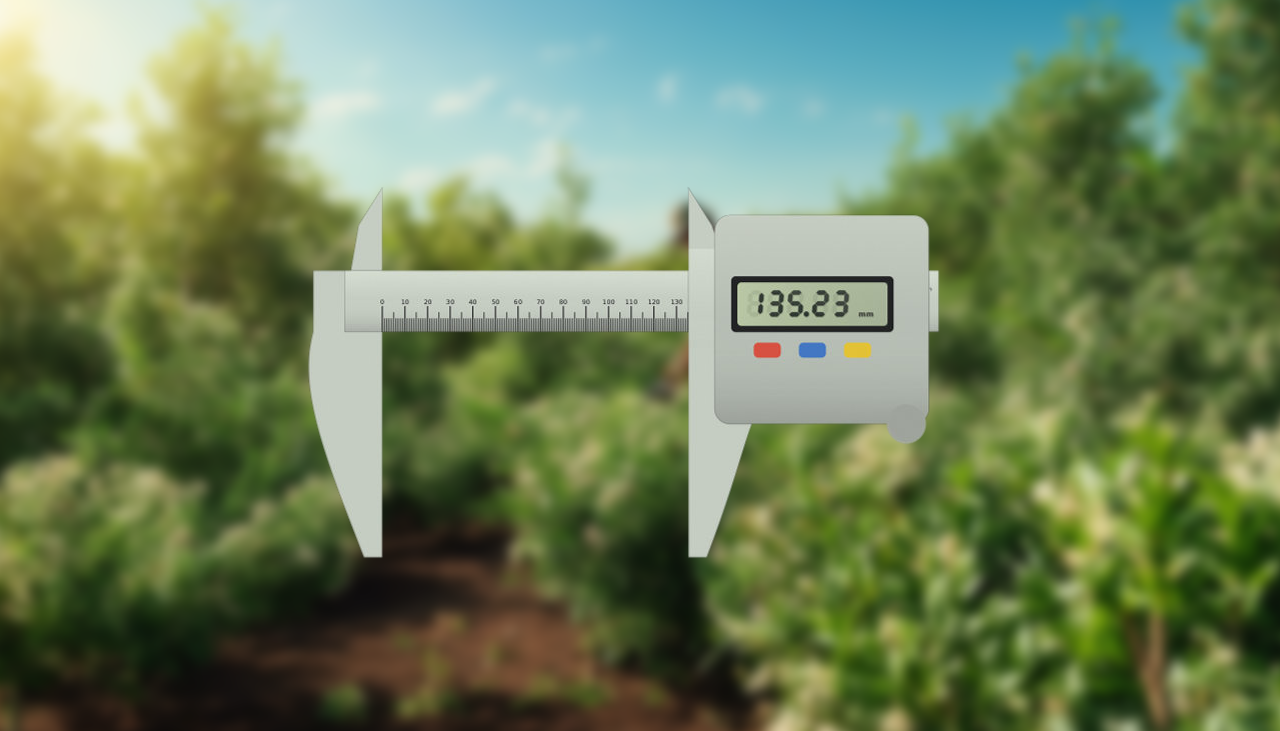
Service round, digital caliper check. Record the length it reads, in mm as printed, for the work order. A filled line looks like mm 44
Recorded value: mm 135.23
